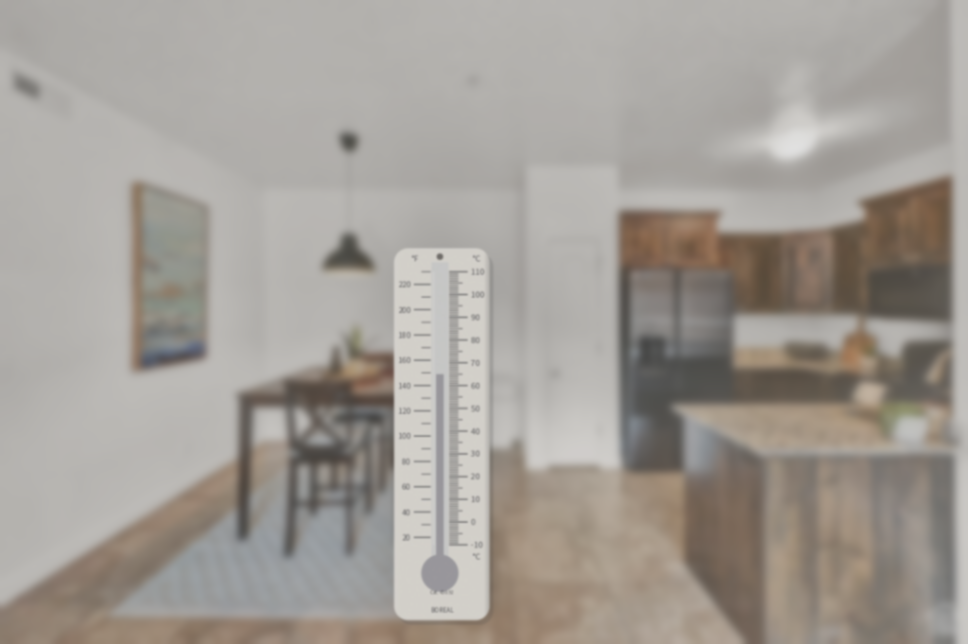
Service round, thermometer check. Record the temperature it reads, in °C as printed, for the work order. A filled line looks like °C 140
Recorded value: °C 65
